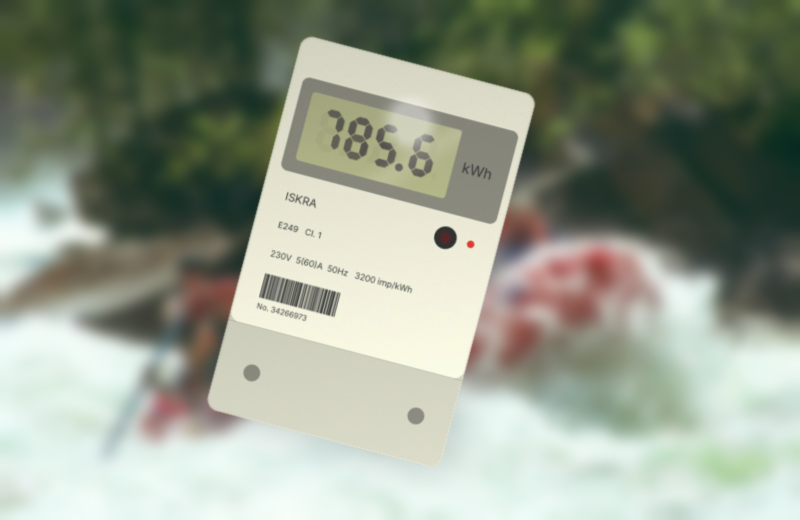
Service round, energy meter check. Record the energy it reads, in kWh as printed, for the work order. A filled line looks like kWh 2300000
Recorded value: kWh 785.6
